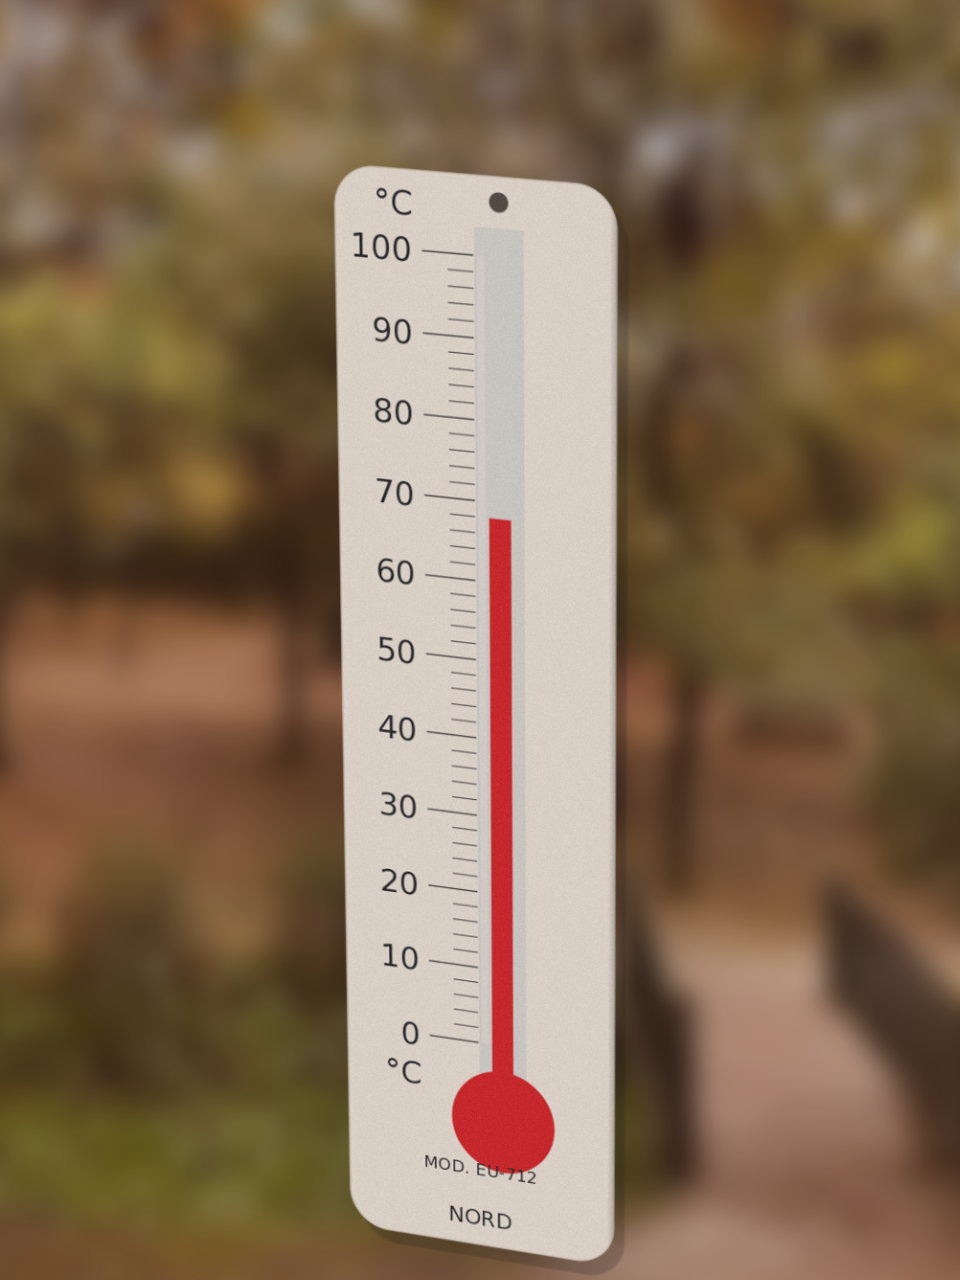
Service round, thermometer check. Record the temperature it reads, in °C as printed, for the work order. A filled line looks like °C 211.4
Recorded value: °C 68
